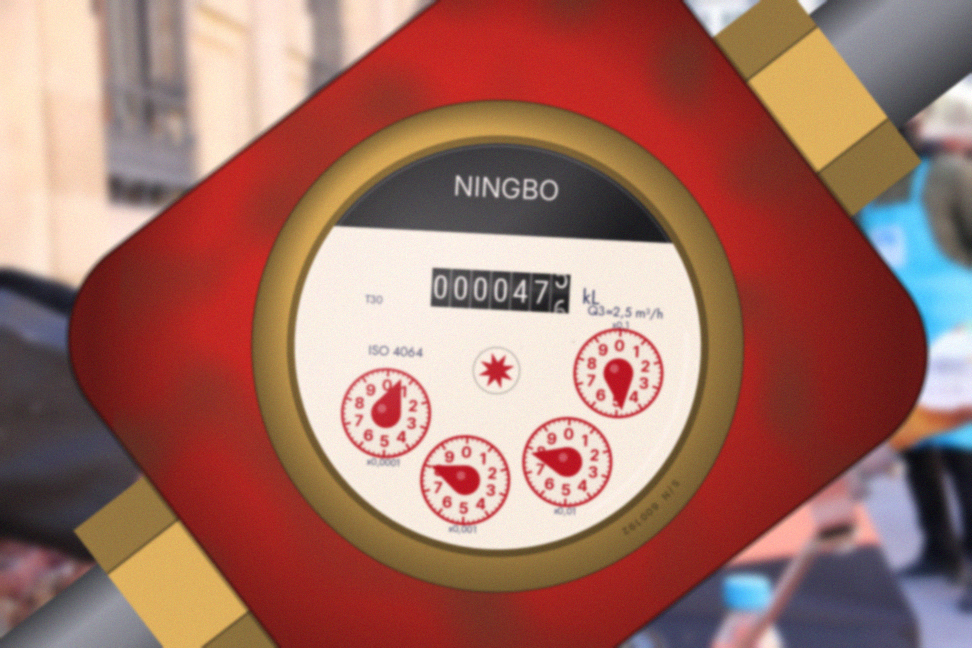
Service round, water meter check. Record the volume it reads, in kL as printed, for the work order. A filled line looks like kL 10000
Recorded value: kL 475.4780
